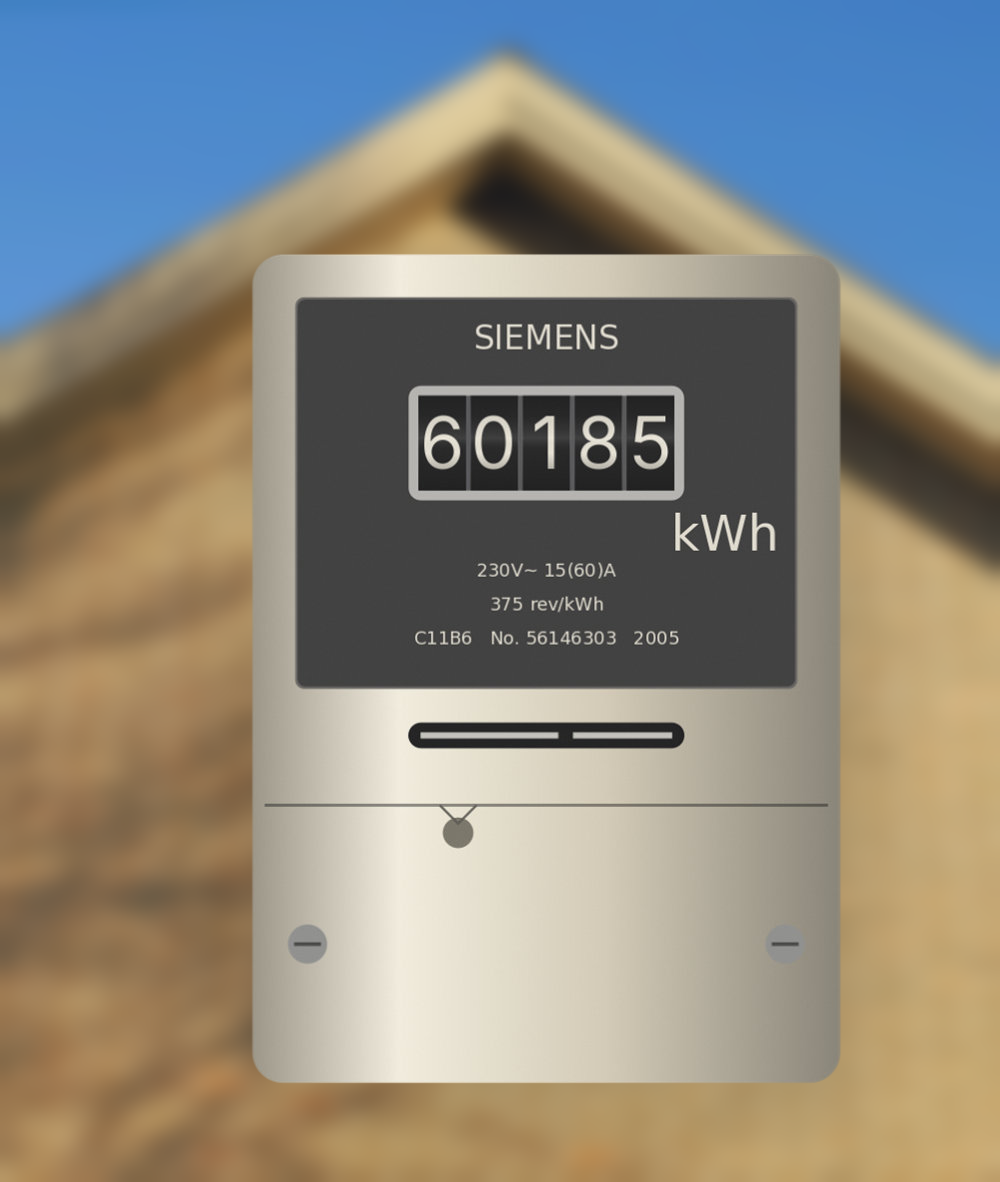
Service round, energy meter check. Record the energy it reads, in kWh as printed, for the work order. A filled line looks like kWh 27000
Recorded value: kWh 60185
